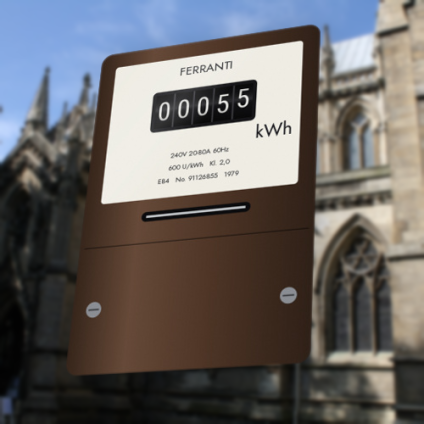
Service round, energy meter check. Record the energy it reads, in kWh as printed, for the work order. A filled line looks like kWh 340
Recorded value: kWh 55
